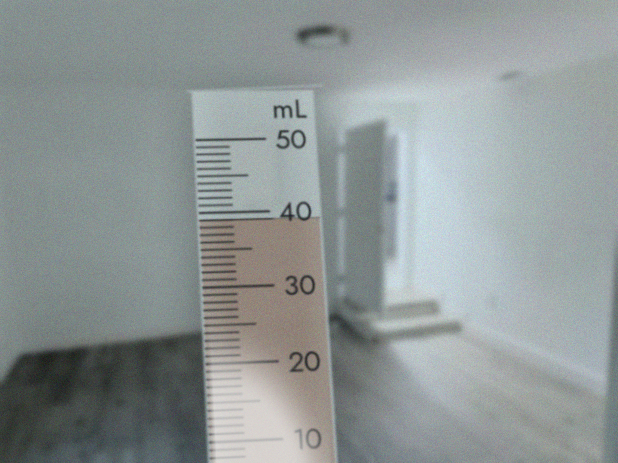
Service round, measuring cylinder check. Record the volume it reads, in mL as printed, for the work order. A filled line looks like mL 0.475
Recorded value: mL 39
